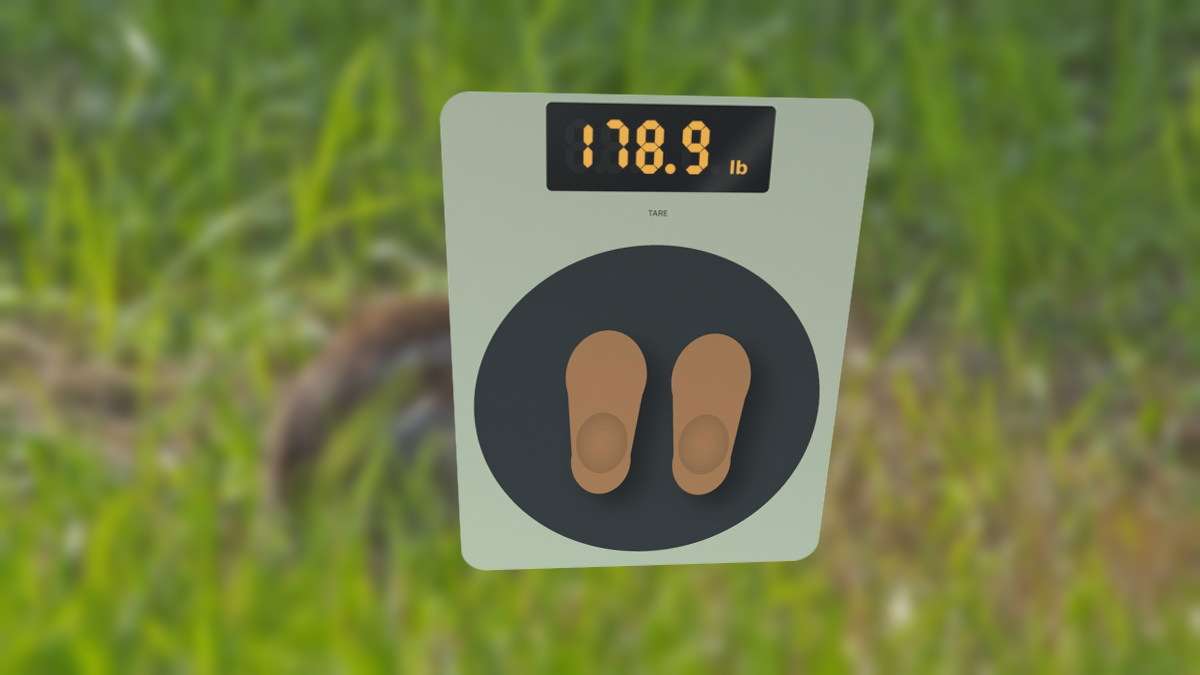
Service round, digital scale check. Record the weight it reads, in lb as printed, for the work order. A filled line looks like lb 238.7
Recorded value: lb 178.9
